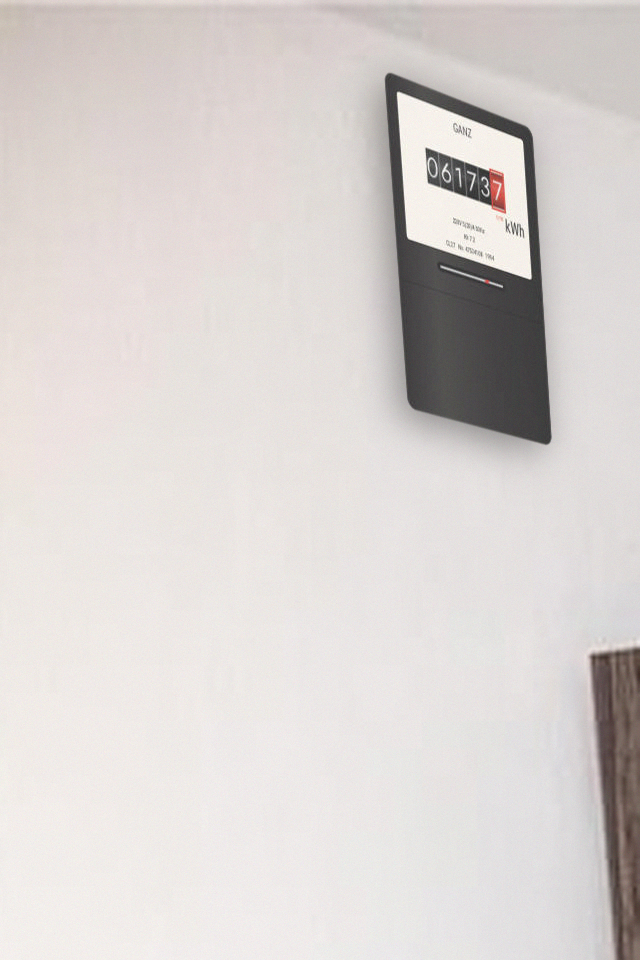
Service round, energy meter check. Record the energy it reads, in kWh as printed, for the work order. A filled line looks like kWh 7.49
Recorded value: kWh 6173.7
